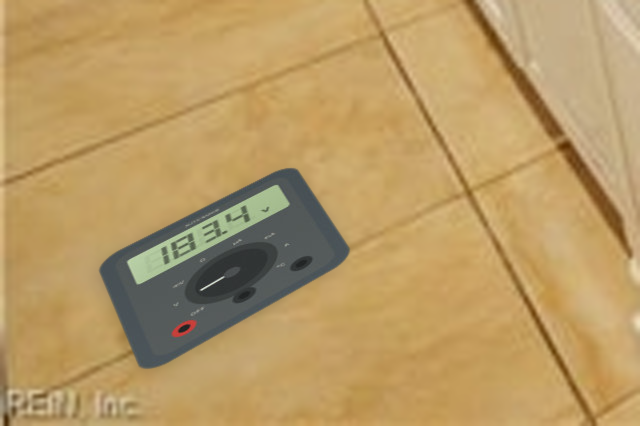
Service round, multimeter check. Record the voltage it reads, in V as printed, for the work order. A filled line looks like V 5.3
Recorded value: V 183.4
